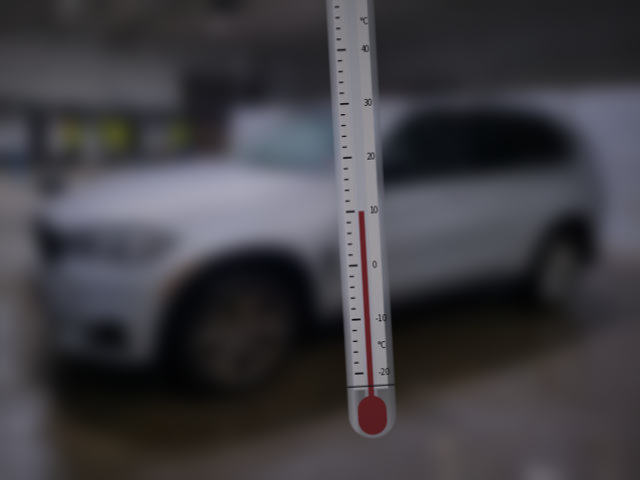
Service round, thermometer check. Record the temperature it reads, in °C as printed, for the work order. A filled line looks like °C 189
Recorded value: °C 10
